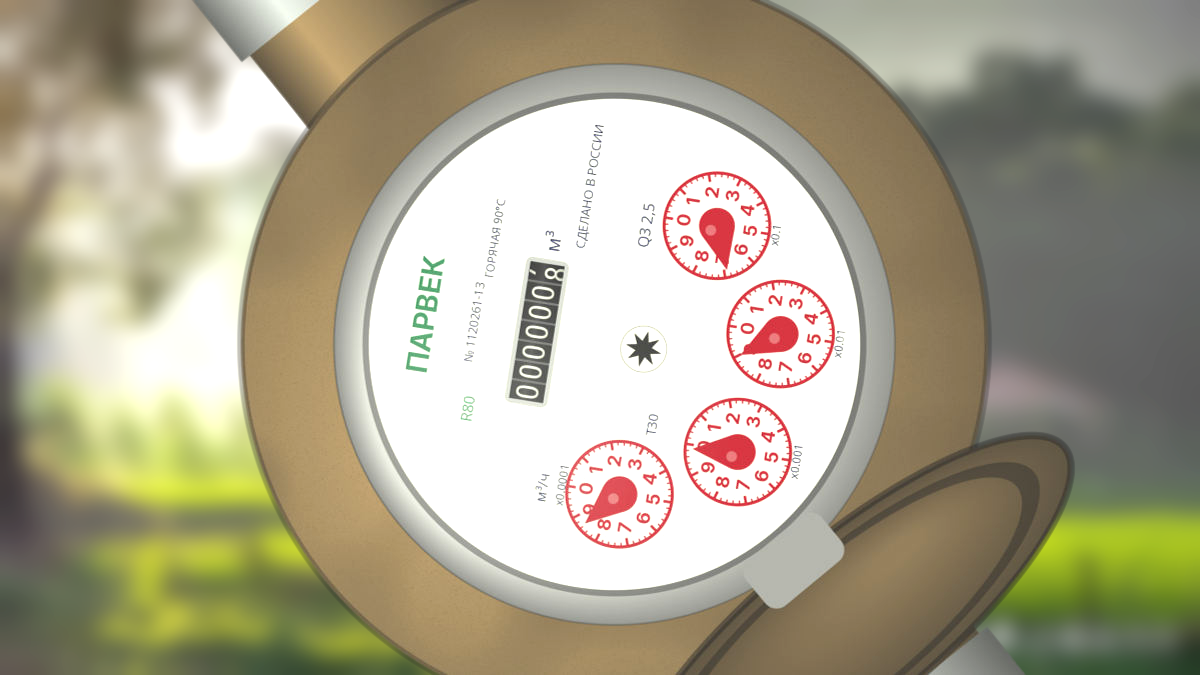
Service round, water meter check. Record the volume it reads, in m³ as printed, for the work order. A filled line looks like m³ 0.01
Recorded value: m³ 7.6898
